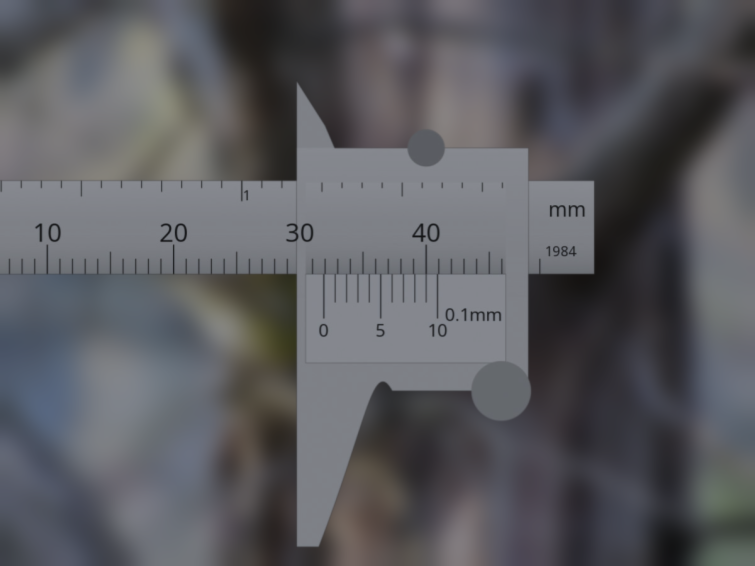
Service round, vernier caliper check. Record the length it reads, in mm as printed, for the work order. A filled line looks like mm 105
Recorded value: mm 31.9
